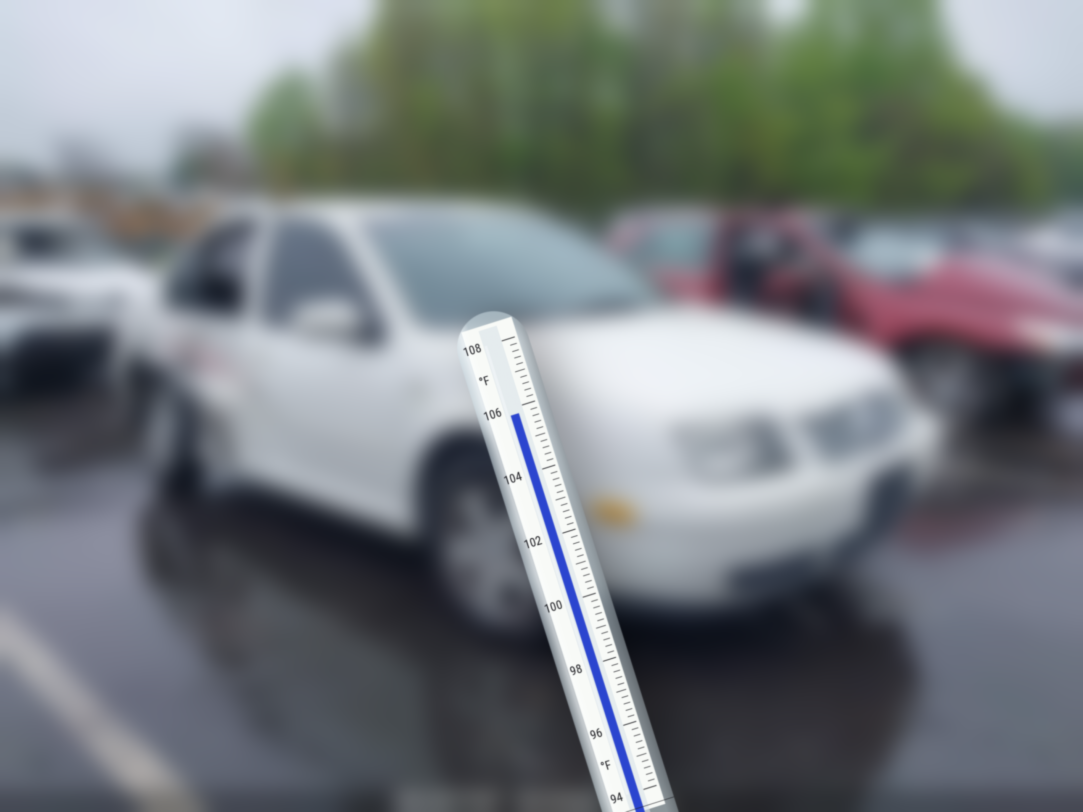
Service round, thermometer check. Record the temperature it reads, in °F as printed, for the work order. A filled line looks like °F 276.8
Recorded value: °F 105.8
